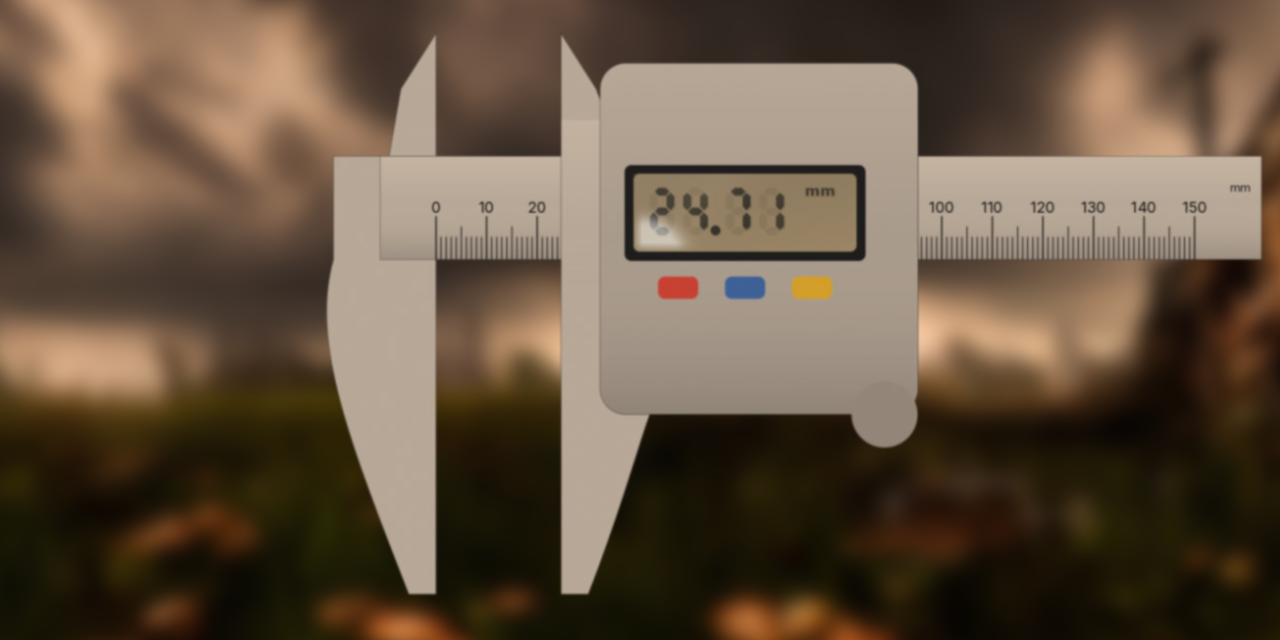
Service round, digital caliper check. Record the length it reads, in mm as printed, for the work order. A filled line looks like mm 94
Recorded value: mm 24.71
